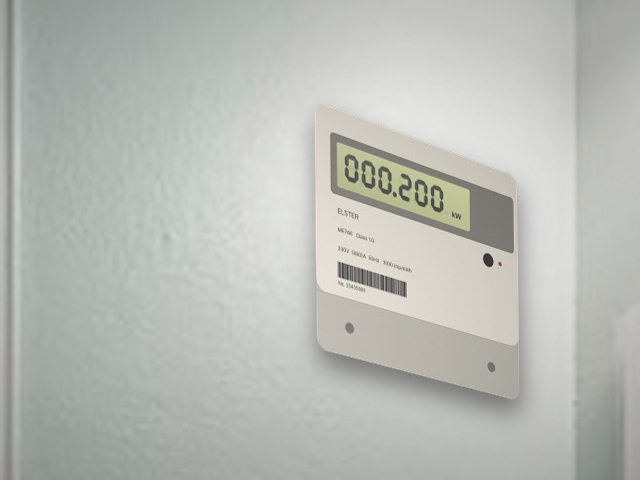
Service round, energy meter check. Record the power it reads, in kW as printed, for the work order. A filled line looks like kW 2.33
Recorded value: kW 0.200
